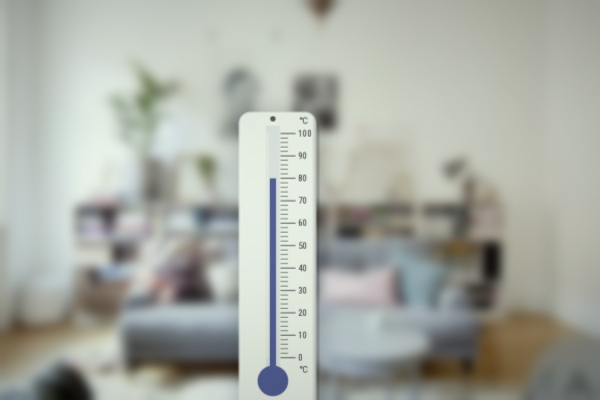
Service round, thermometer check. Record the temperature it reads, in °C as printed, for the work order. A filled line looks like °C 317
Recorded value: °C 80
